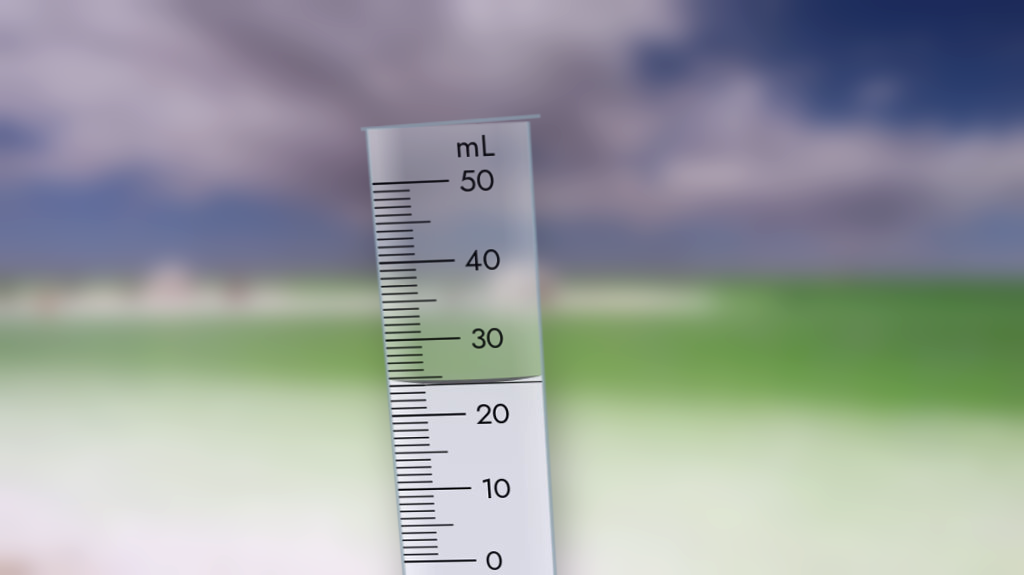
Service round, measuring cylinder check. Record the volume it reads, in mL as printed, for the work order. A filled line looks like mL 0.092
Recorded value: mL 24
